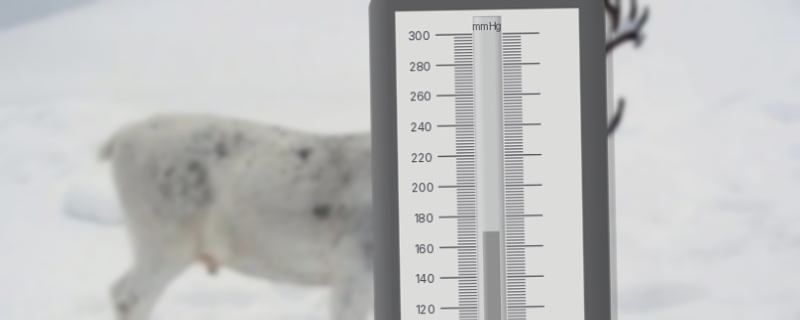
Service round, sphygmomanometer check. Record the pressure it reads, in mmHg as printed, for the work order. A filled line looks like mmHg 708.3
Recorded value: mmHg 170
